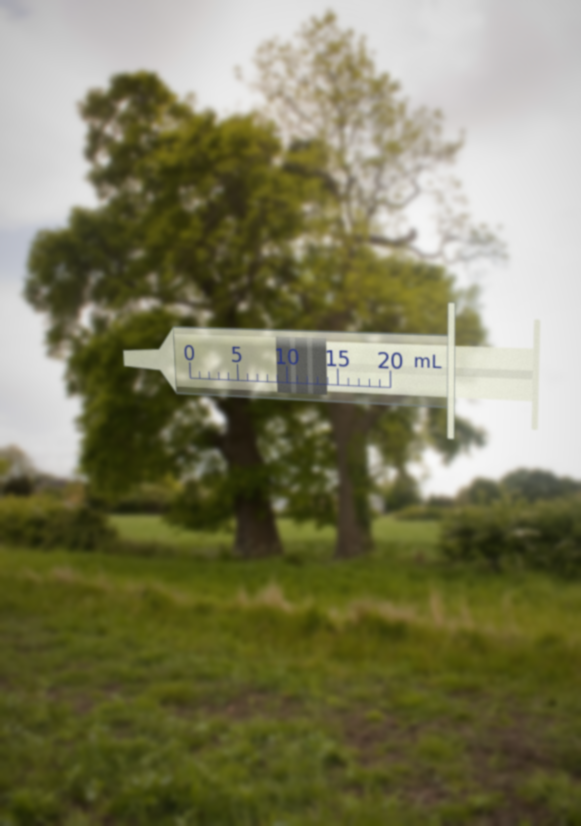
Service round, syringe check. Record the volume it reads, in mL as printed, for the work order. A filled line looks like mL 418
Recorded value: mL 9
